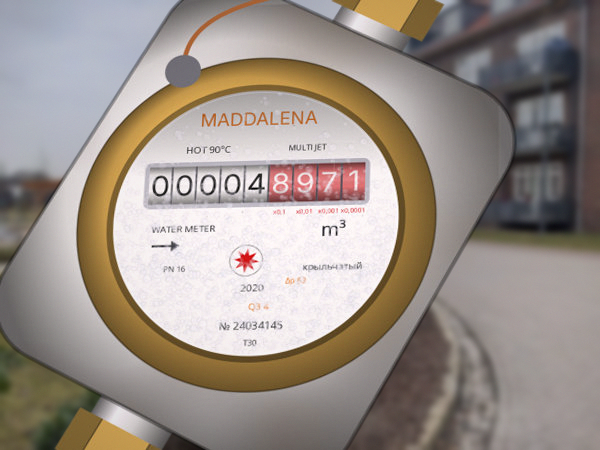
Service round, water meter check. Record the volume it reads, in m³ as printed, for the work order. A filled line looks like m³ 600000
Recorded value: m³ 4.8971
